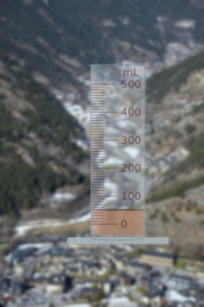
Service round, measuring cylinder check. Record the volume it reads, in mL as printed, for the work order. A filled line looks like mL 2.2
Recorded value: mL 50
